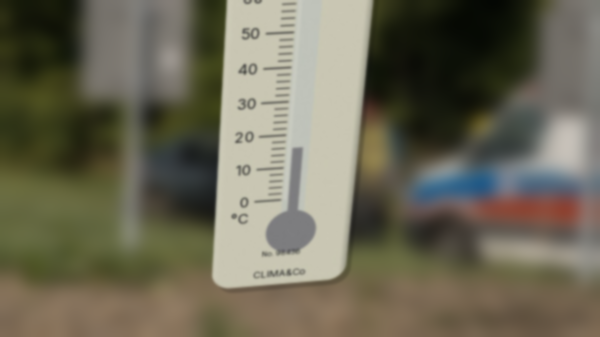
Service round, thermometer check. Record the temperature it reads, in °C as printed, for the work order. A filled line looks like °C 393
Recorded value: °C 16
